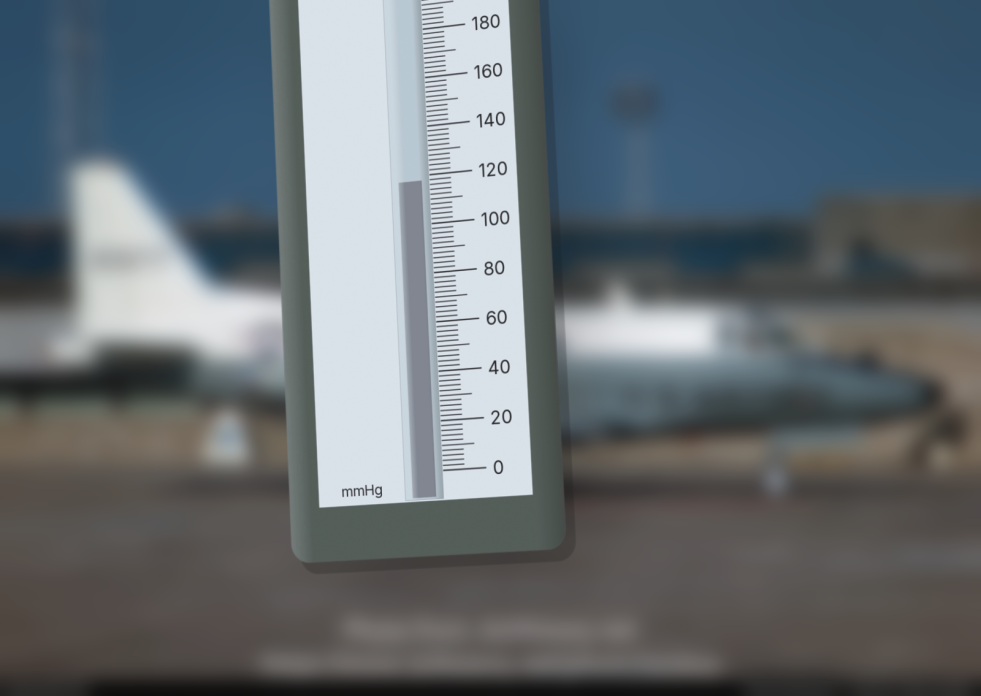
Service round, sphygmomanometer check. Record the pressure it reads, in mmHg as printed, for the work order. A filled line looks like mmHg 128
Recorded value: mmHg 118
